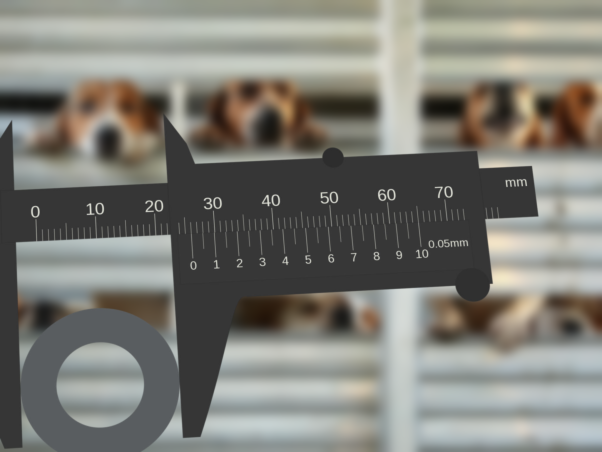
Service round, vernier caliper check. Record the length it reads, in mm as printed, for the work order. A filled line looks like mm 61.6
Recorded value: mm 26.0
